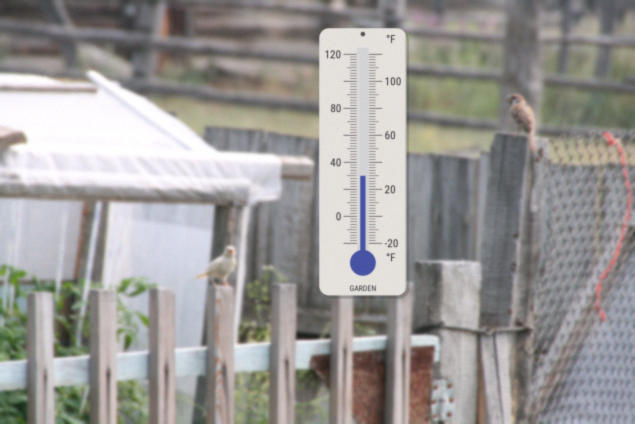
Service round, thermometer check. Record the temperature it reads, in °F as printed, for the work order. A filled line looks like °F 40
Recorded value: °F 30
